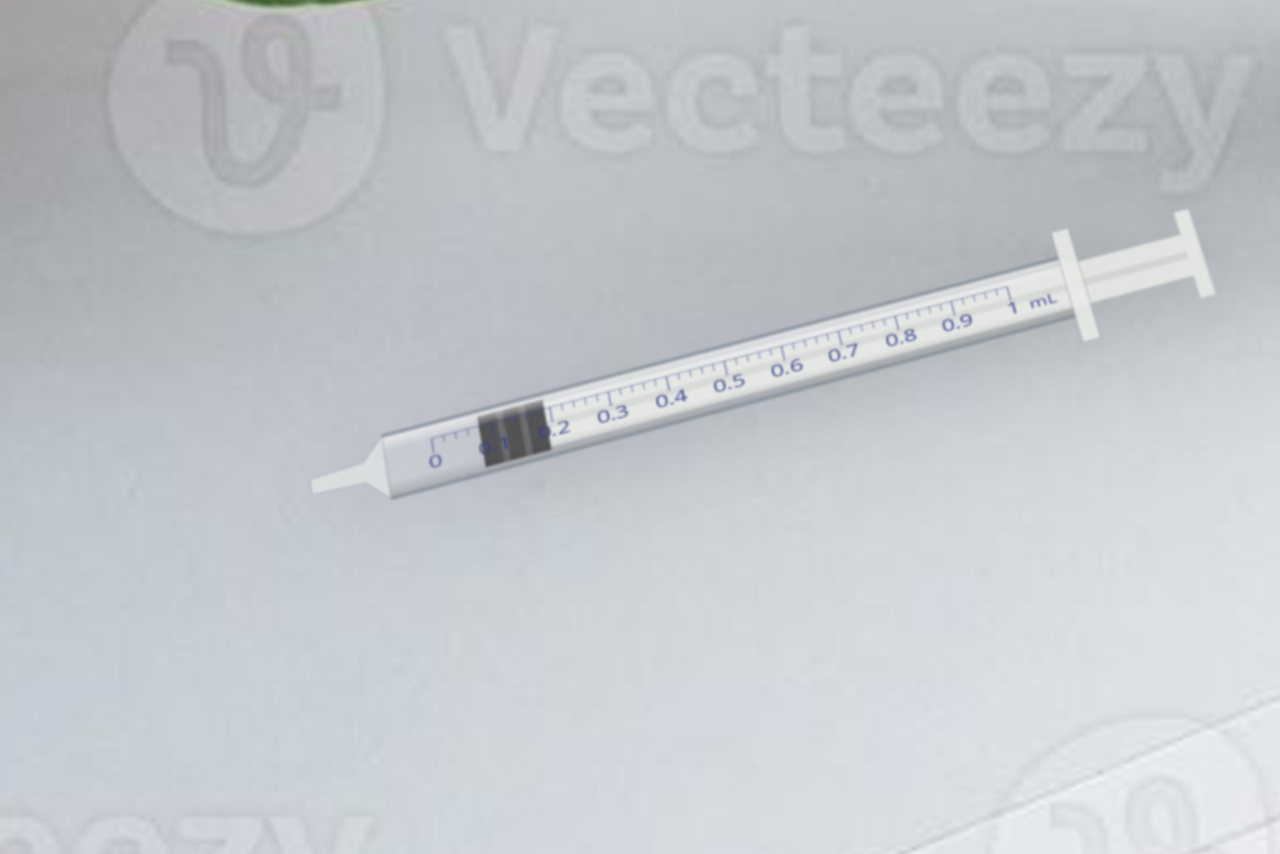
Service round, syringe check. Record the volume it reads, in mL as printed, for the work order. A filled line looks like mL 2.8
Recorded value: mL 0.08
